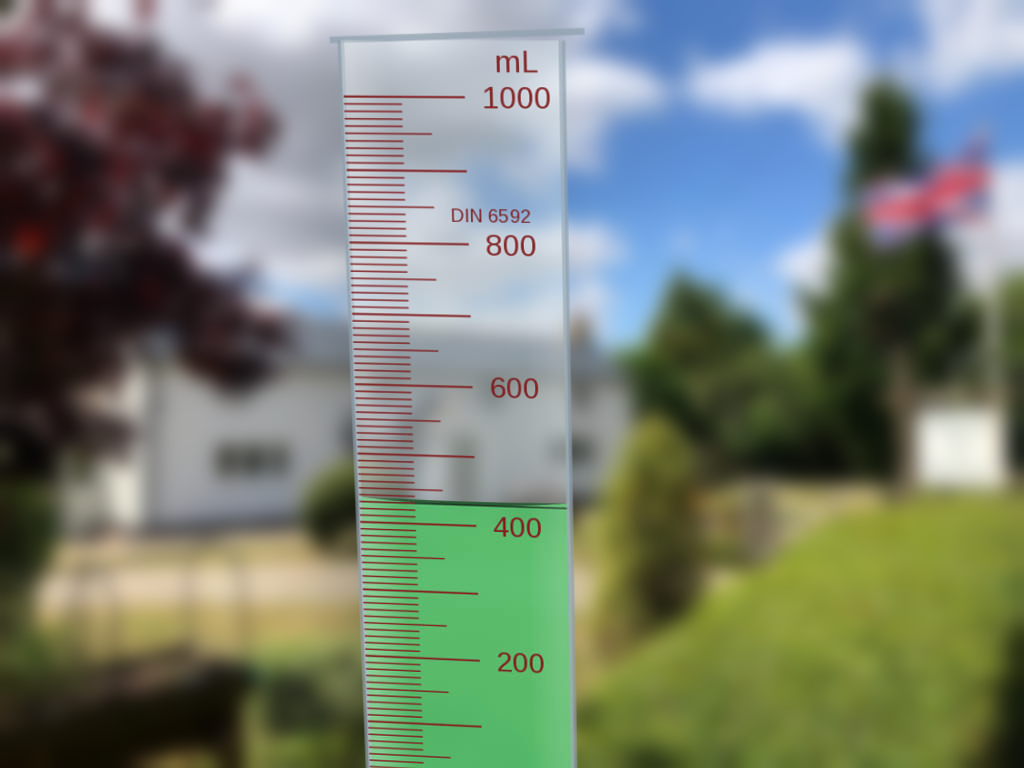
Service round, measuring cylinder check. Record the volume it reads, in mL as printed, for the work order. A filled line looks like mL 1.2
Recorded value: mL 430
